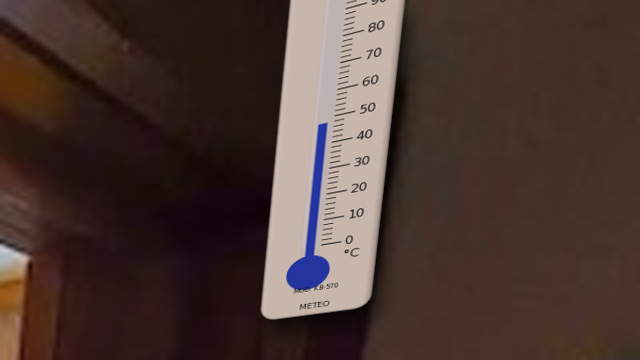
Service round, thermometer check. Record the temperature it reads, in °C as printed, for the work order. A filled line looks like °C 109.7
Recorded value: °C 48
